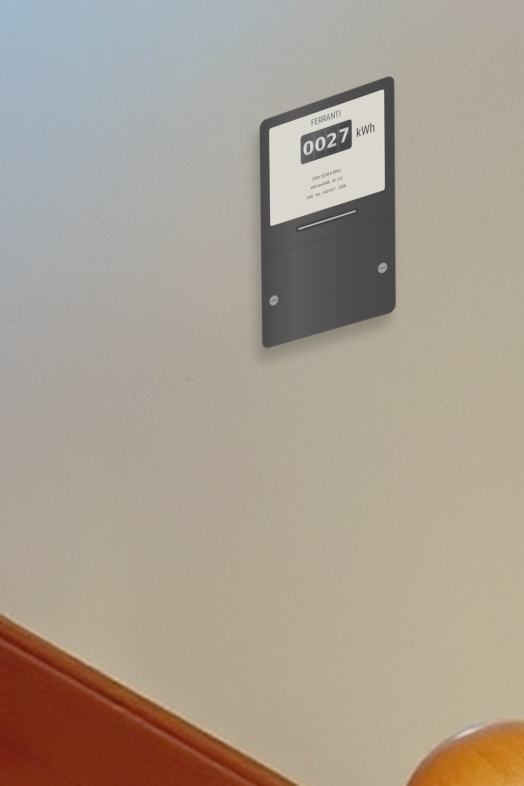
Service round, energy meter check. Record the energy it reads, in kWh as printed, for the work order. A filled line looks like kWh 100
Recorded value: kWh 27
